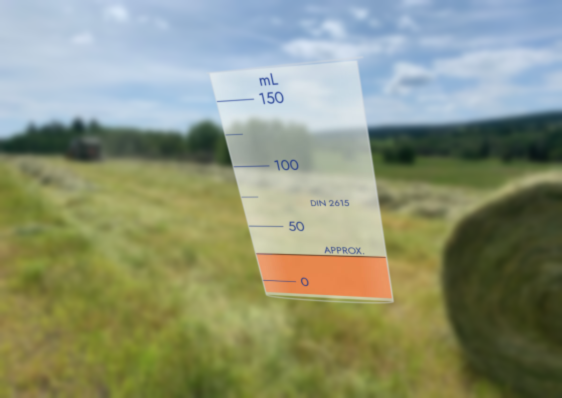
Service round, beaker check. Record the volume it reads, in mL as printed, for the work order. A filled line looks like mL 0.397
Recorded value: mL 25
